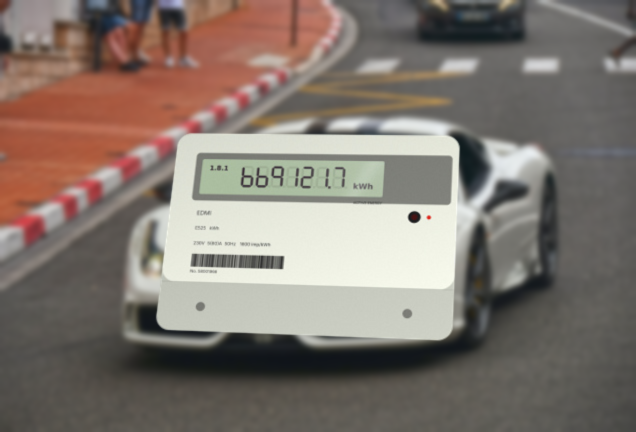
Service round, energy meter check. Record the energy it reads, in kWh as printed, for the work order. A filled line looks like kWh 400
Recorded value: kWh 669121.7
